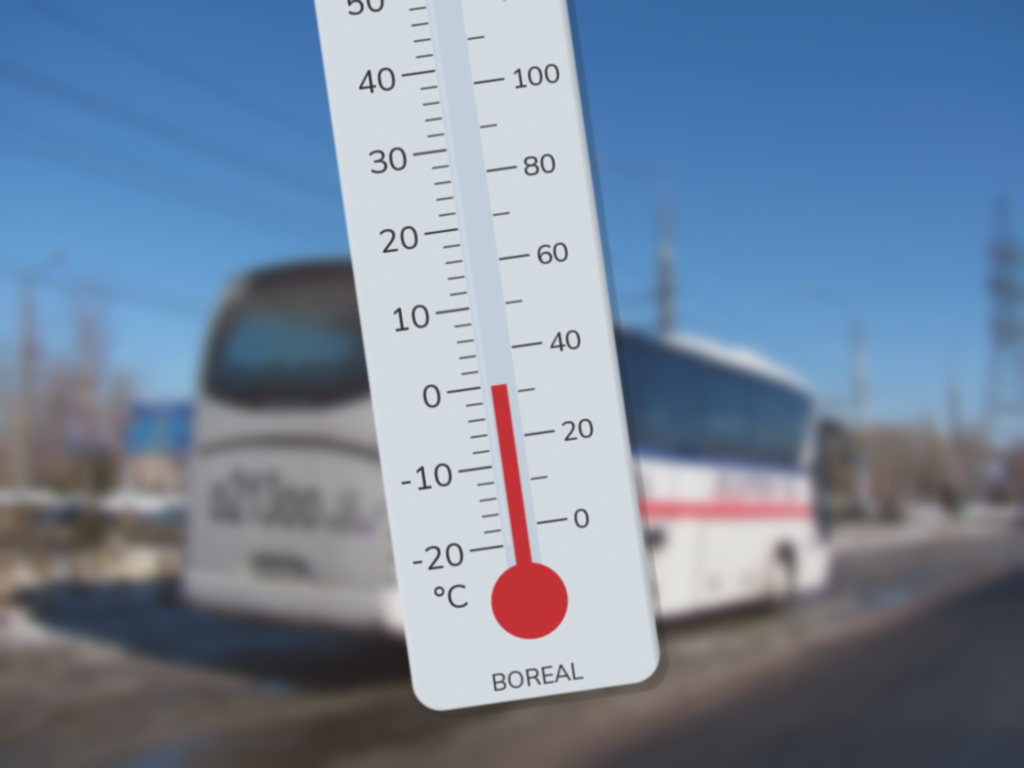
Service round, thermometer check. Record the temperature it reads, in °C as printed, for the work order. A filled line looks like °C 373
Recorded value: °C 0
